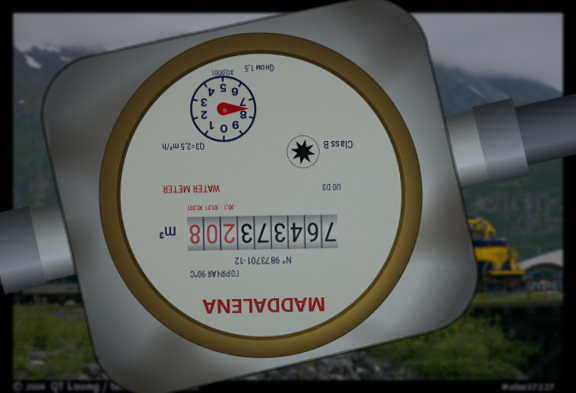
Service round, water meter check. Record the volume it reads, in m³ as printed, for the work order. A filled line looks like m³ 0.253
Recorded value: m³ 764373.2087
